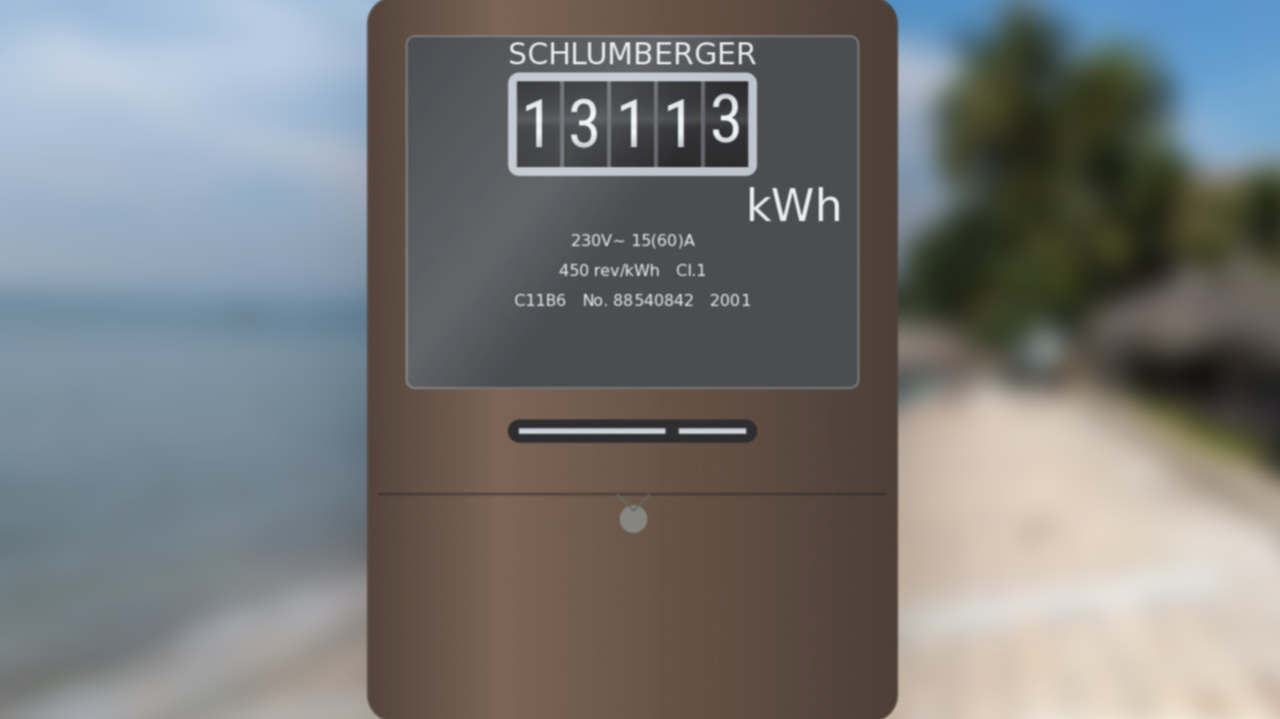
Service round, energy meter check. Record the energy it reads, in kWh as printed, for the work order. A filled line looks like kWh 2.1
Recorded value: kWh 13113
